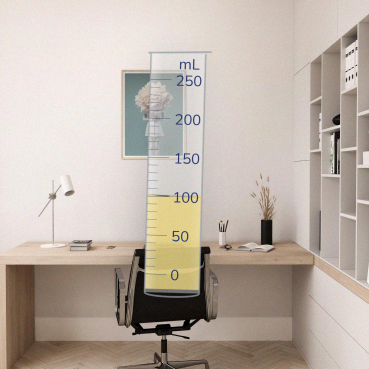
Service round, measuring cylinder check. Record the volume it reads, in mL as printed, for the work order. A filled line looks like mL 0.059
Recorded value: mL 100
